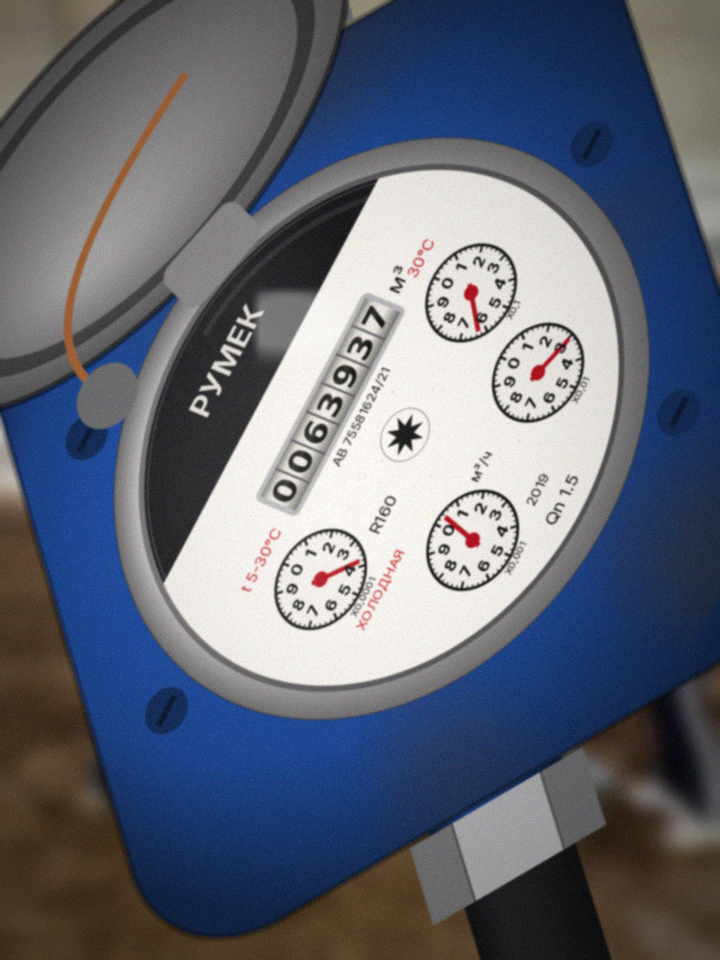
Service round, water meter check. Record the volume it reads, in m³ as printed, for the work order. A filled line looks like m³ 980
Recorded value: m³ 63937.6303
